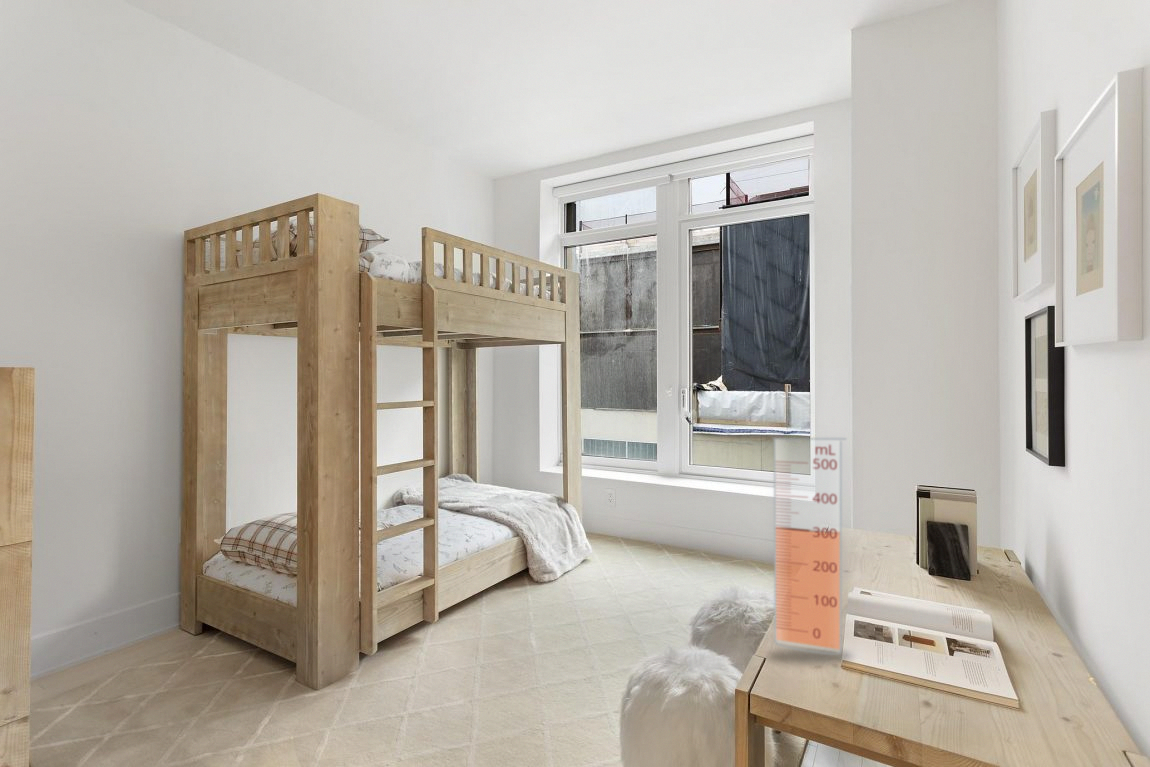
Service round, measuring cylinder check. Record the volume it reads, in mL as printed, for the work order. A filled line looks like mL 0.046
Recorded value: mL 300
